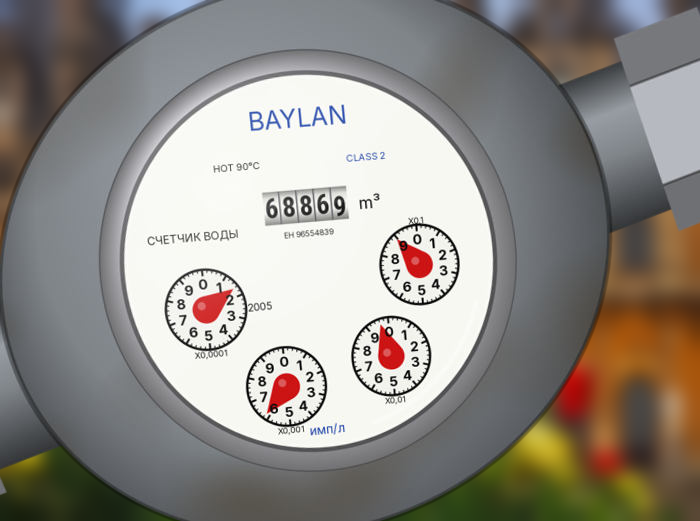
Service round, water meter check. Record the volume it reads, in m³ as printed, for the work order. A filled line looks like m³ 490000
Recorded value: m³ 68868.8961
